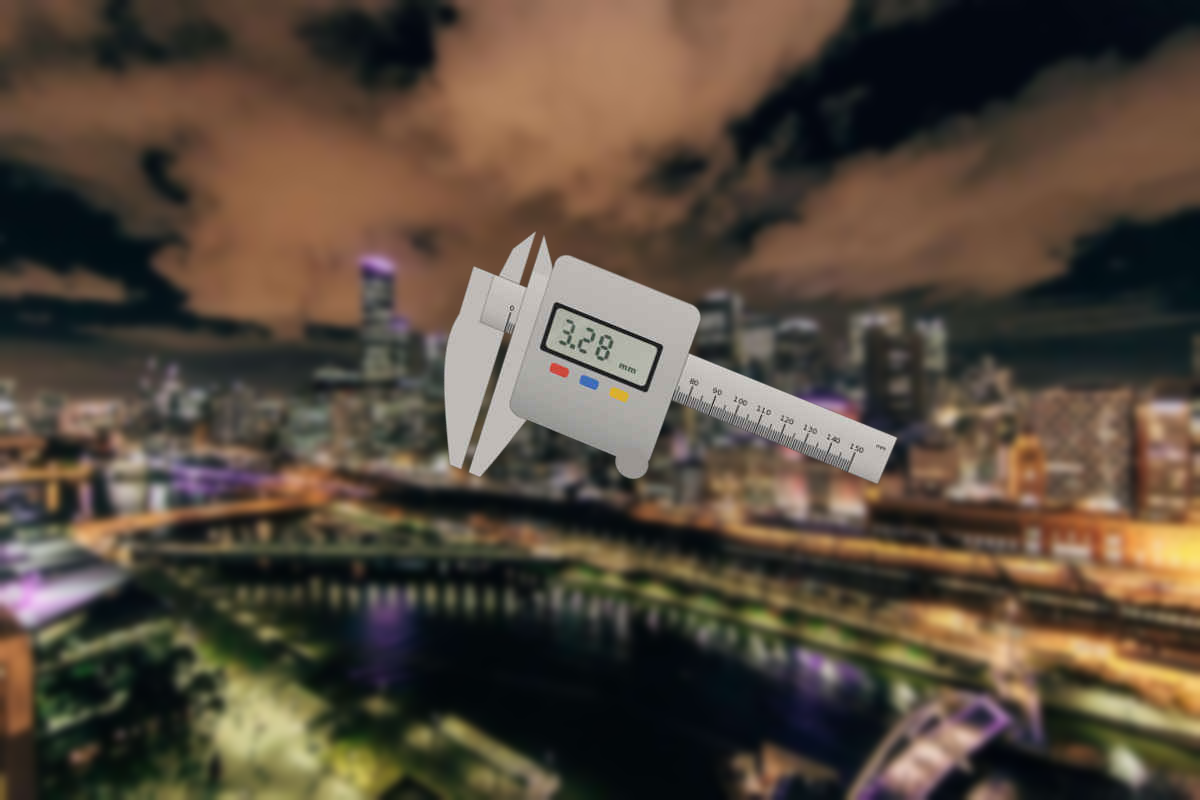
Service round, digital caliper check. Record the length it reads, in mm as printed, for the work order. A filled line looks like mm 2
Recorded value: mm 3.28
